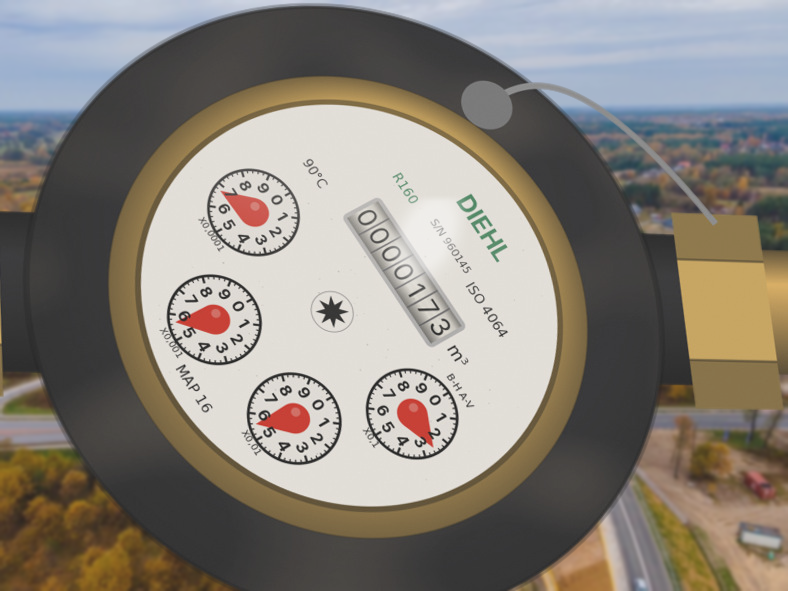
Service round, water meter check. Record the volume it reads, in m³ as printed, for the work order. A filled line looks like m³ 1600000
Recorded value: m³ 173.2556
